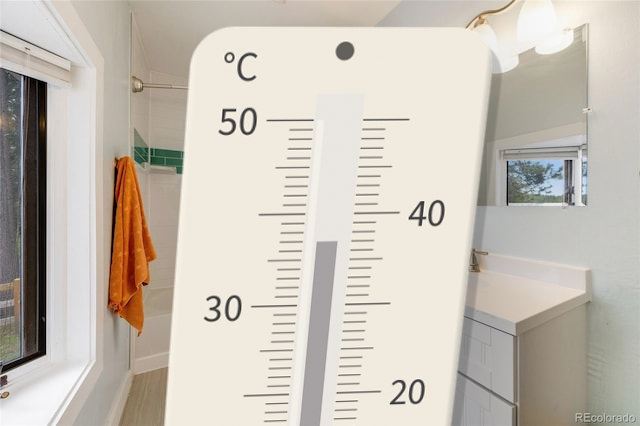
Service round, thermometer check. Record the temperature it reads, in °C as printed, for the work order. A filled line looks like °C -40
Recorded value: °C 37
